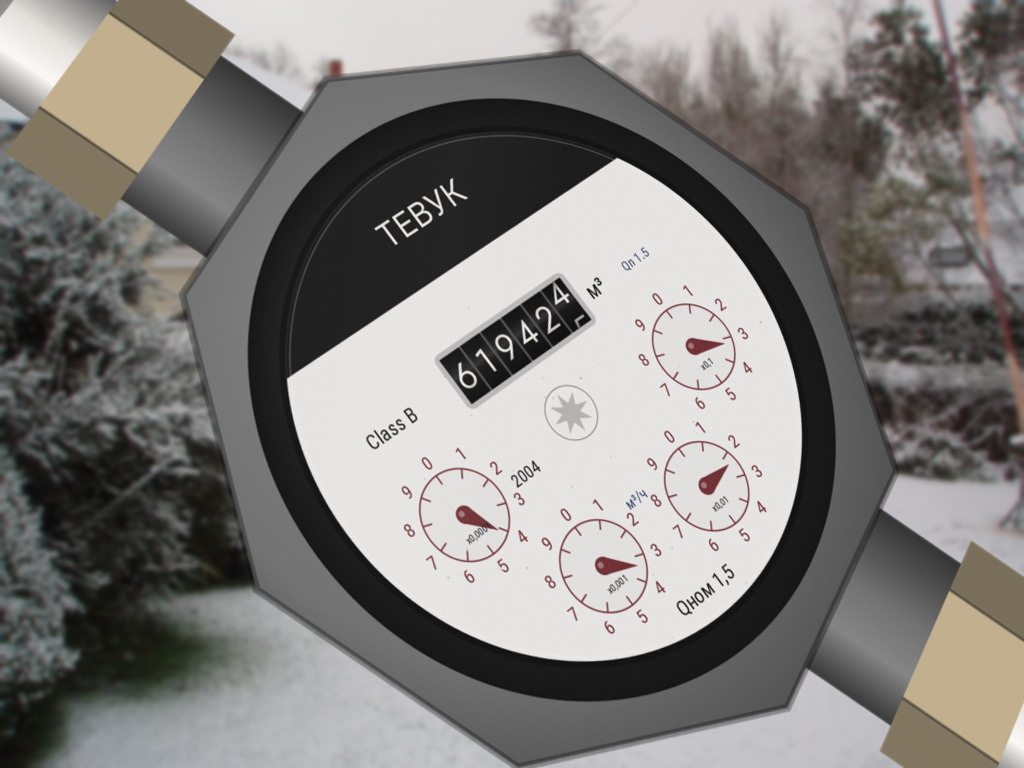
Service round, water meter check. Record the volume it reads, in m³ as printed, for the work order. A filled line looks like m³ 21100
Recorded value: m³ 619424.3234
